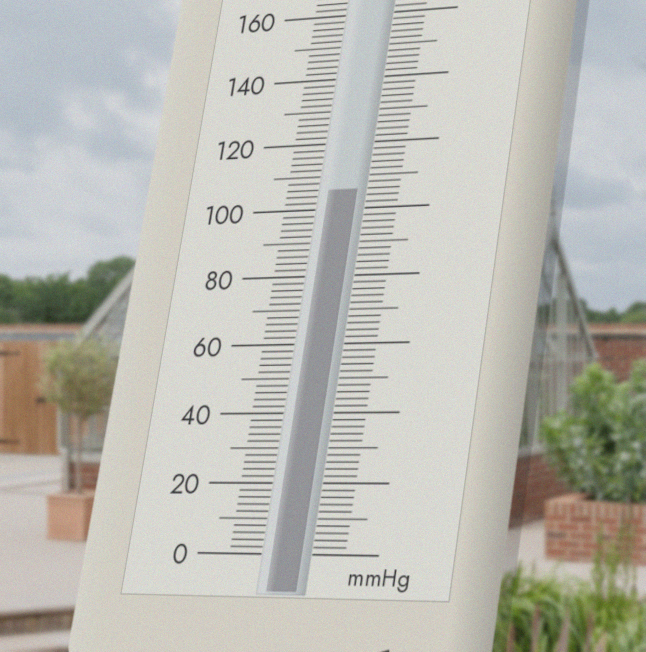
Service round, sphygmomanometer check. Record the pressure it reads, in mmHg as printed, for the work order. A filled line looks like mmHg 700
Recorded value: mmHg 106
